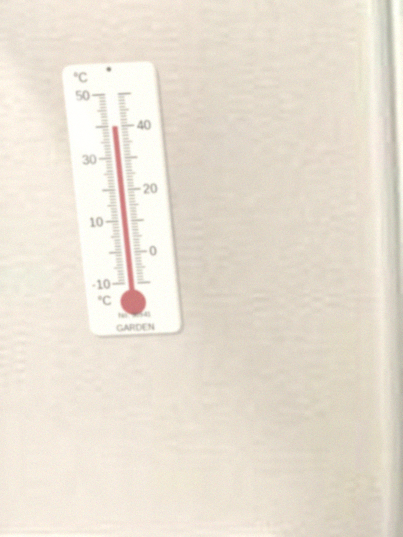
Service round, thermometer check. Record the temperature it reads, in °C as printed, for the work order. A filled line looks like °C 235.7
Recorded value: °C 40
